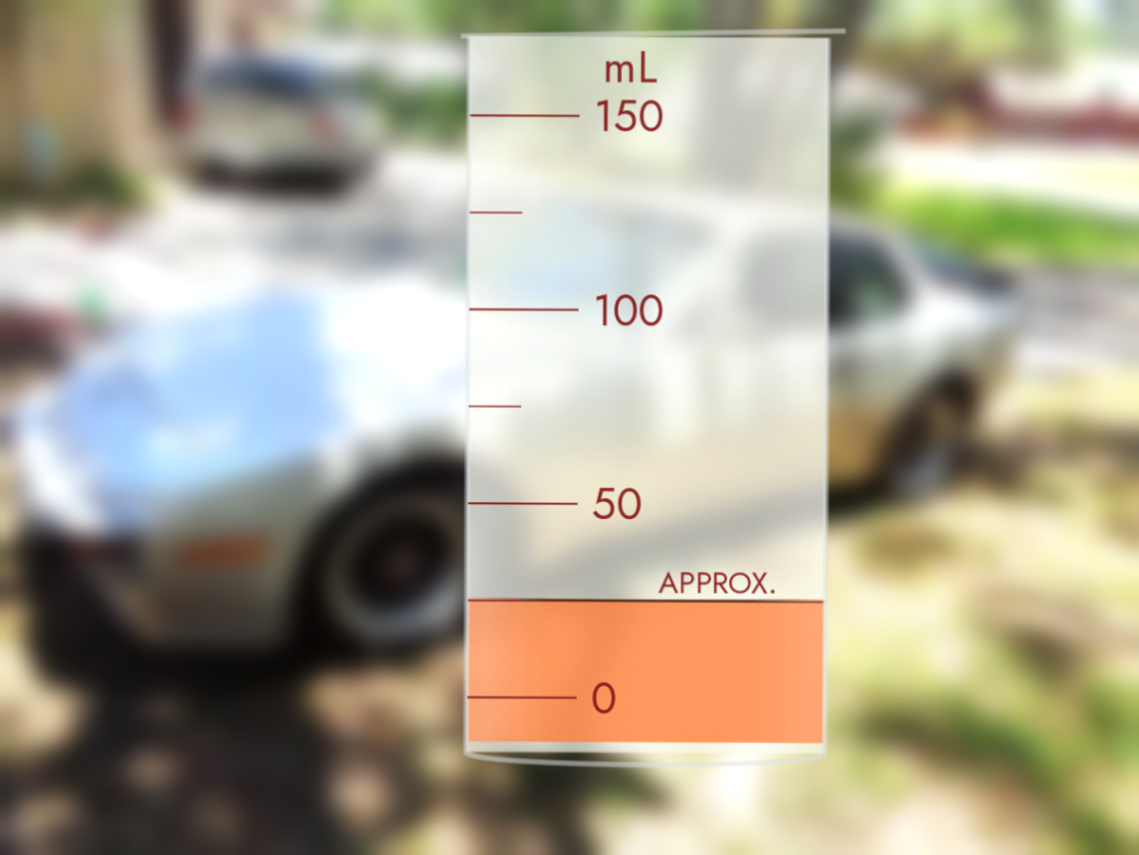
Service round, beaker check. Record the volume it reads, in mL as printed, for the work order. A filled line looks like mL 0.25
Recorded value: mL 25
